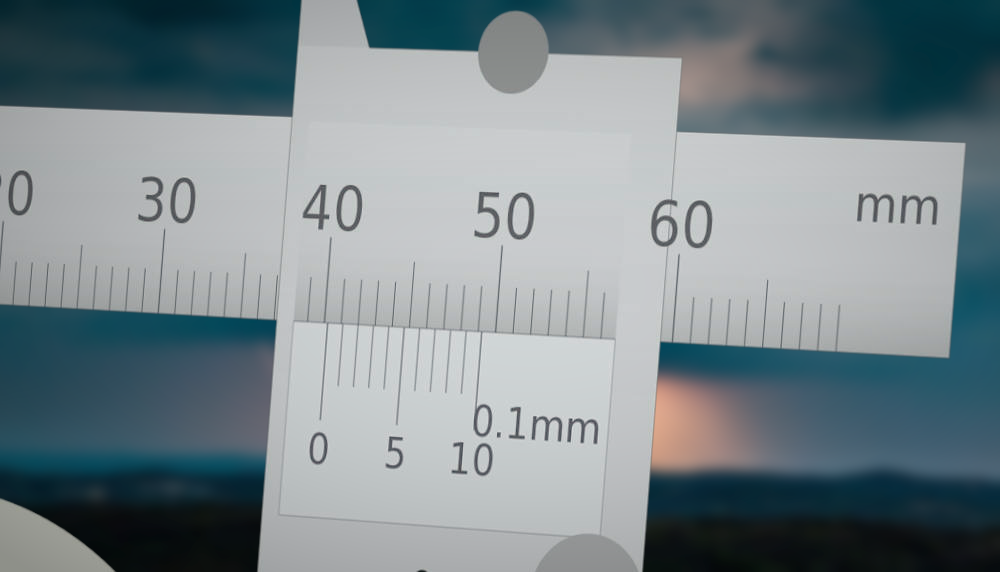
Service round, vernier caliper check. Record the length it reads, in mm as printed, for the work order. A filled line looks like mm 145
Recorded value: mm 40.2
